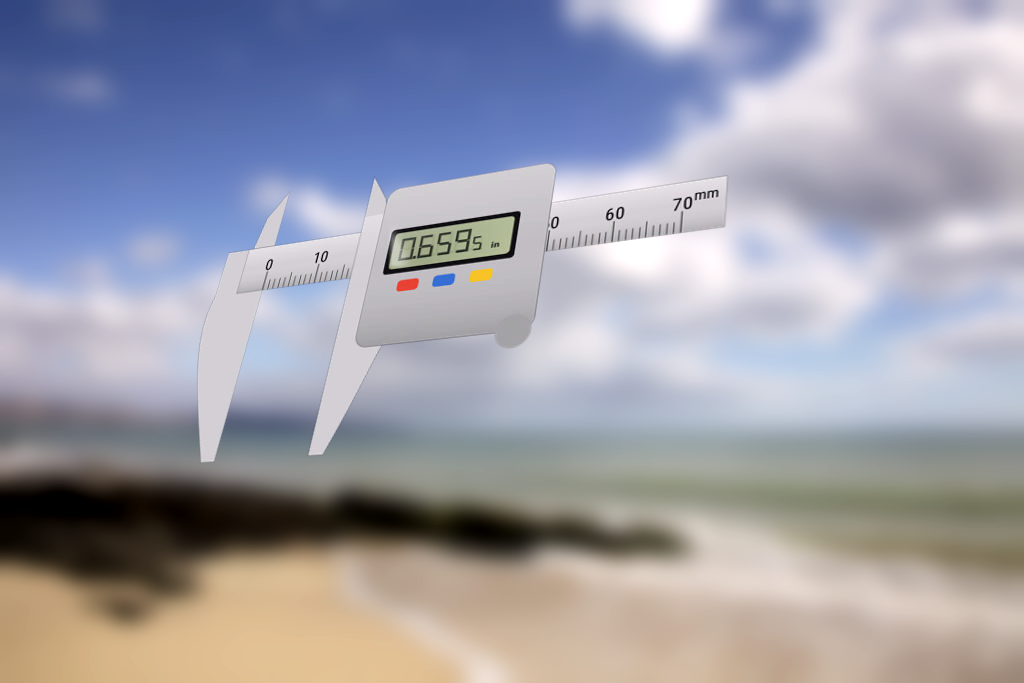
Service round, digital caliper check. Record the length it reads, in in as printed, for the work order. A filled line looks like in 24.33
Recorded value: in 0.6595
